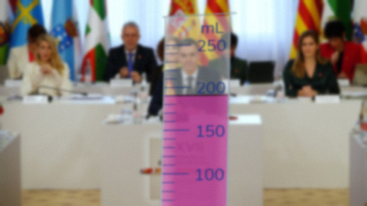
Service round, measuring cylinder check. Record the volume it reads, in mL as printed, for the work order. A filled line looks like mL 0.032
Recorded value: mL 190
